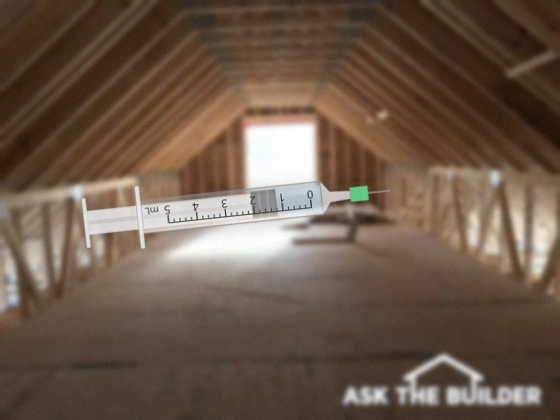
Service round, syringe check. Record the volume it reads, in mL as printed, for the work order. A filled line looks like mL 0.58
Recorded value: mL 1.2
